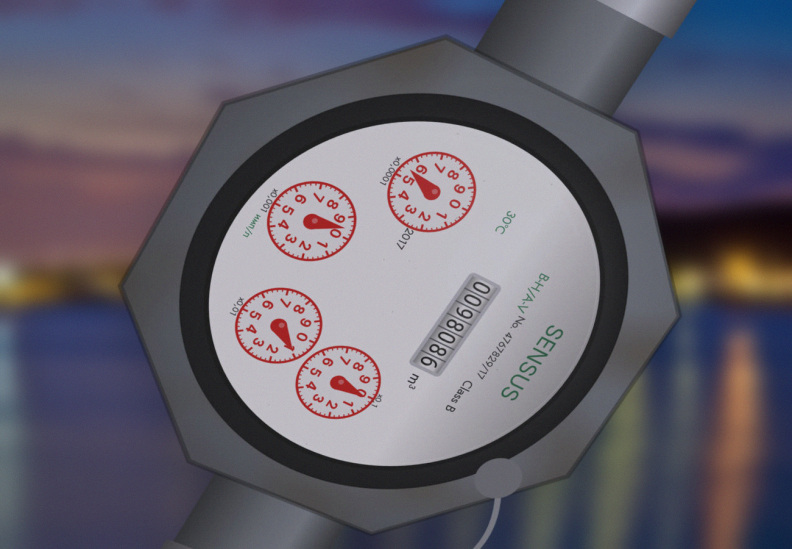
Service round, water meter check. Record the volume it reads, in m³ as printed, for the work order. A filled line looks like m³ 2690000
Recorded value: m³ 98086.0095
